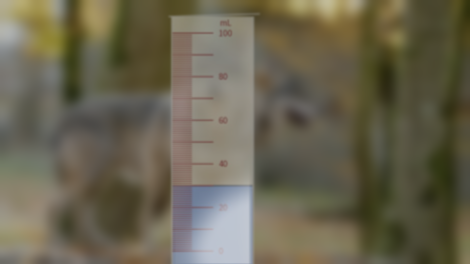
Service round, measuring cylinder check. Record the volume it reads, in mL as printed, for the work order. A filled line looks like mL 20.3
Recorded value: mL 30
